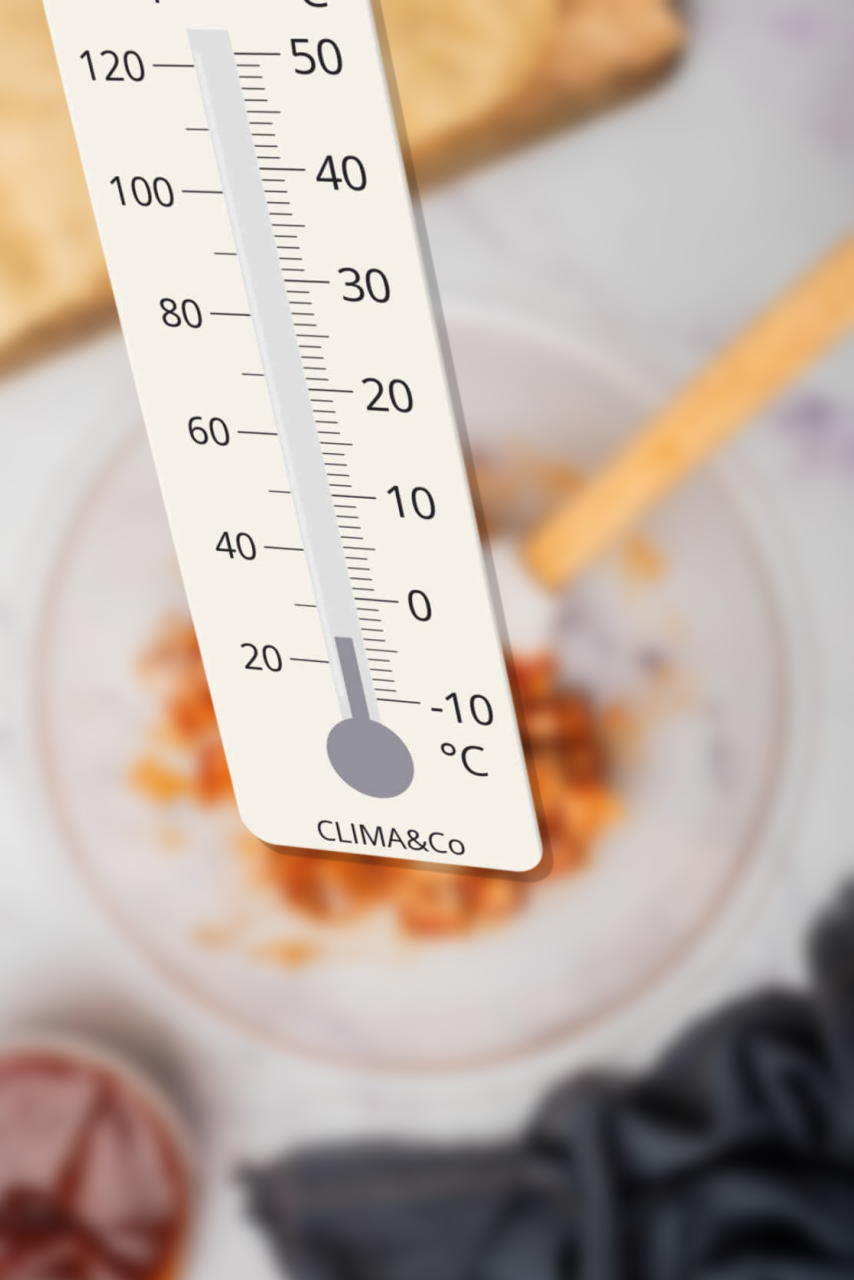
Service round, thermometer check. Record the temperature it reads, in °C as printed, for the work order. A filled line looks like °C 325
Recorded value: °C -4
